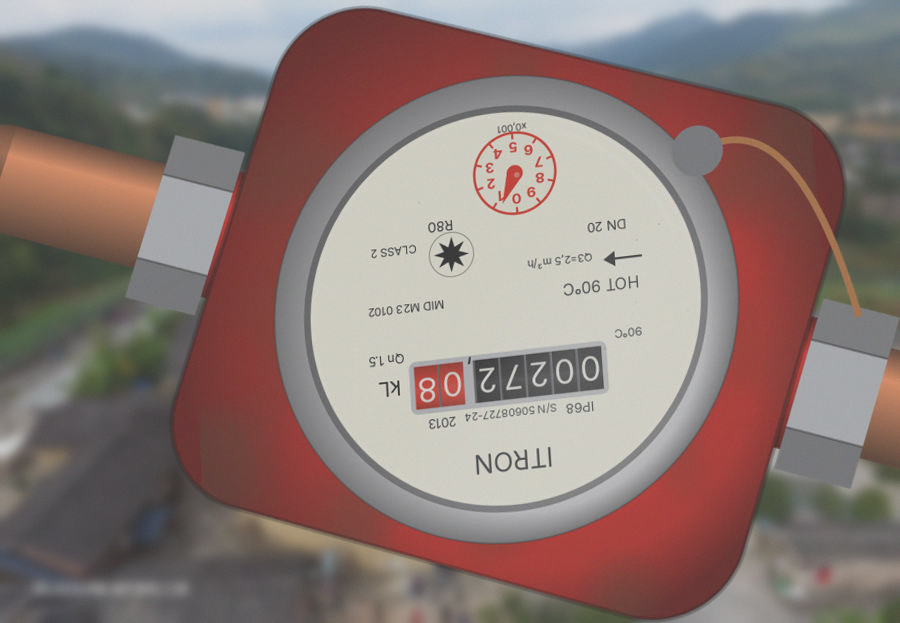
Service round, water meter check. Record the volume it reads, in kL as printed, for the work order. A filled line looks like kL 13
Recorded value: kL 272.080
